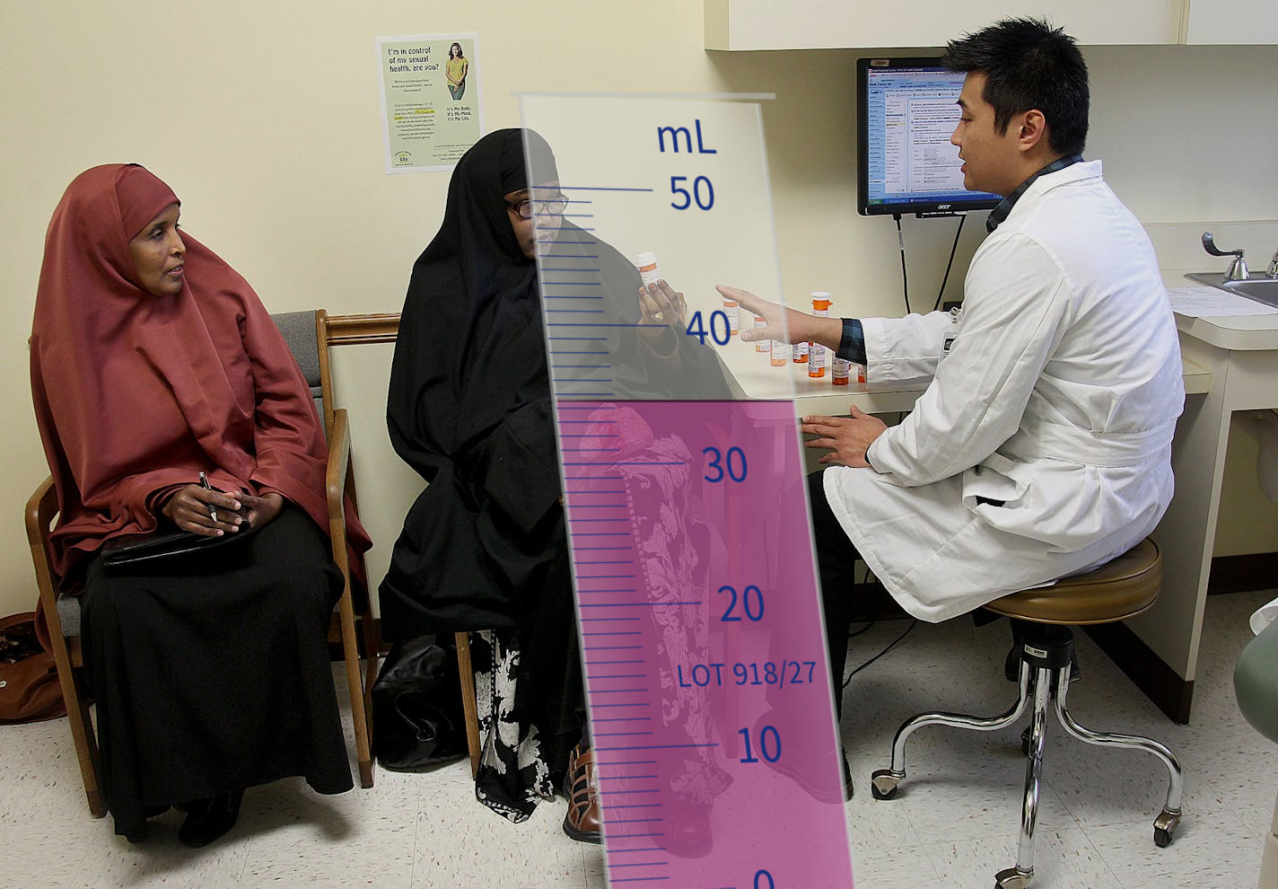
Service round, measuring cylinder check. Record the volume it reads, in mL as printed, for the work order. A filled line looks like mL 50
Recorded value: mL 34.5
